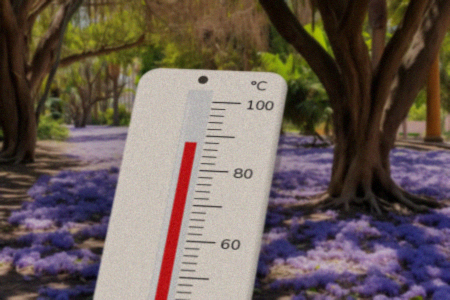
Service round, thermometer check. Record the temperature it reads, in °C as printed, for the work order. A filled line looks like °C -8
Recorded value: °C 88
